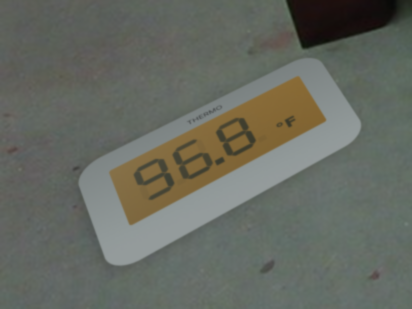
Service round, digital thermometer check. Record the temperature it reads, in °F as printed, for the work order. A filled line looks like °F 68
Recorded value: °F 96.8
